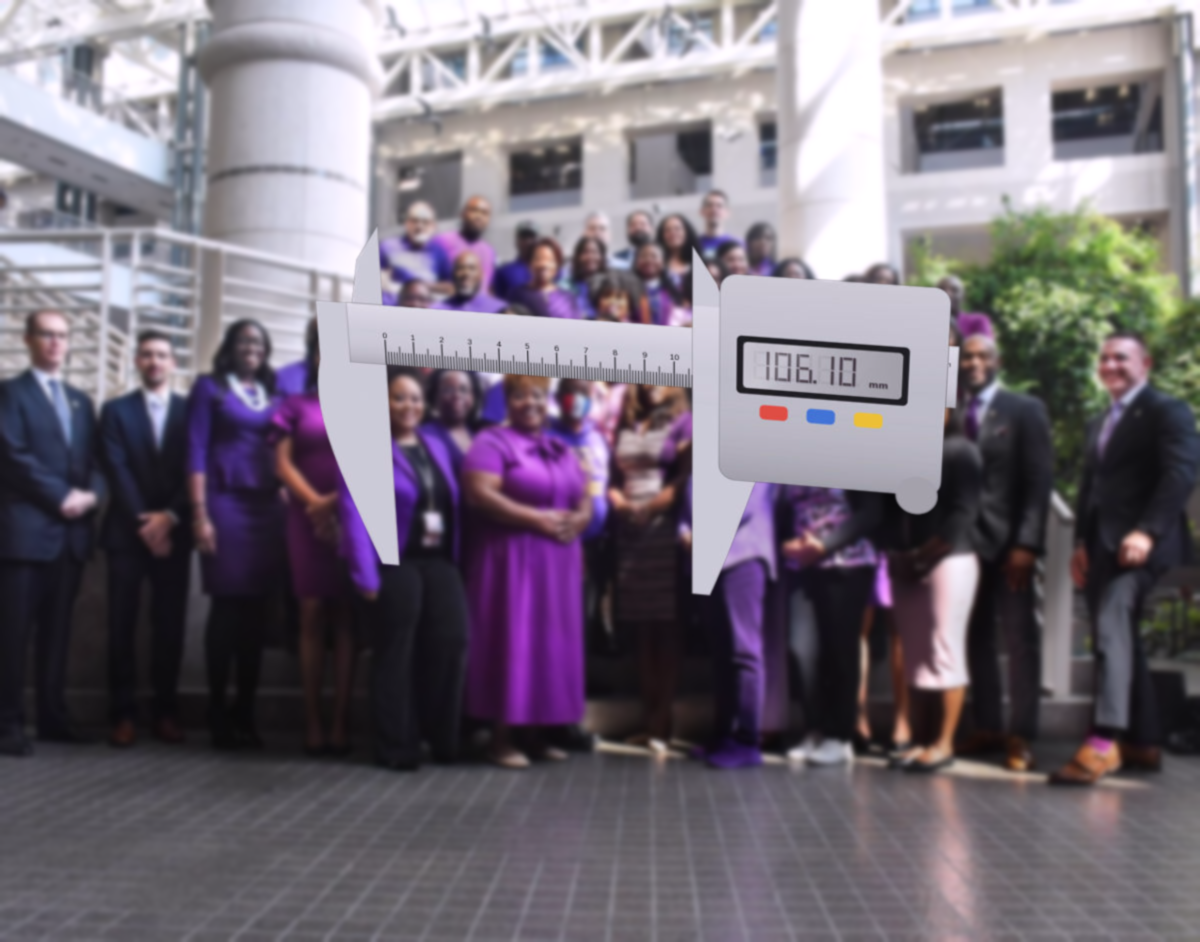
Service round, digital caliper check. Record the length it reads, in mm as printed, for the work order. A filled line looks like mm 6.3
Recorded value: mm 106.10
